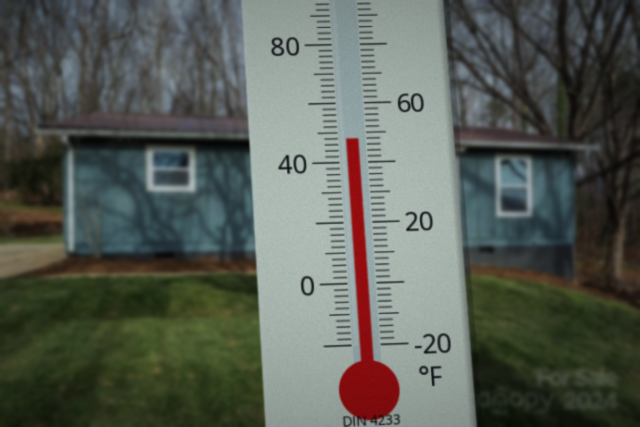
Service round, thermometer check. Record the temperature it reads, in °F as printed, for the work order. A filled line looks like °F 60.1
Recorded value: °F 48
